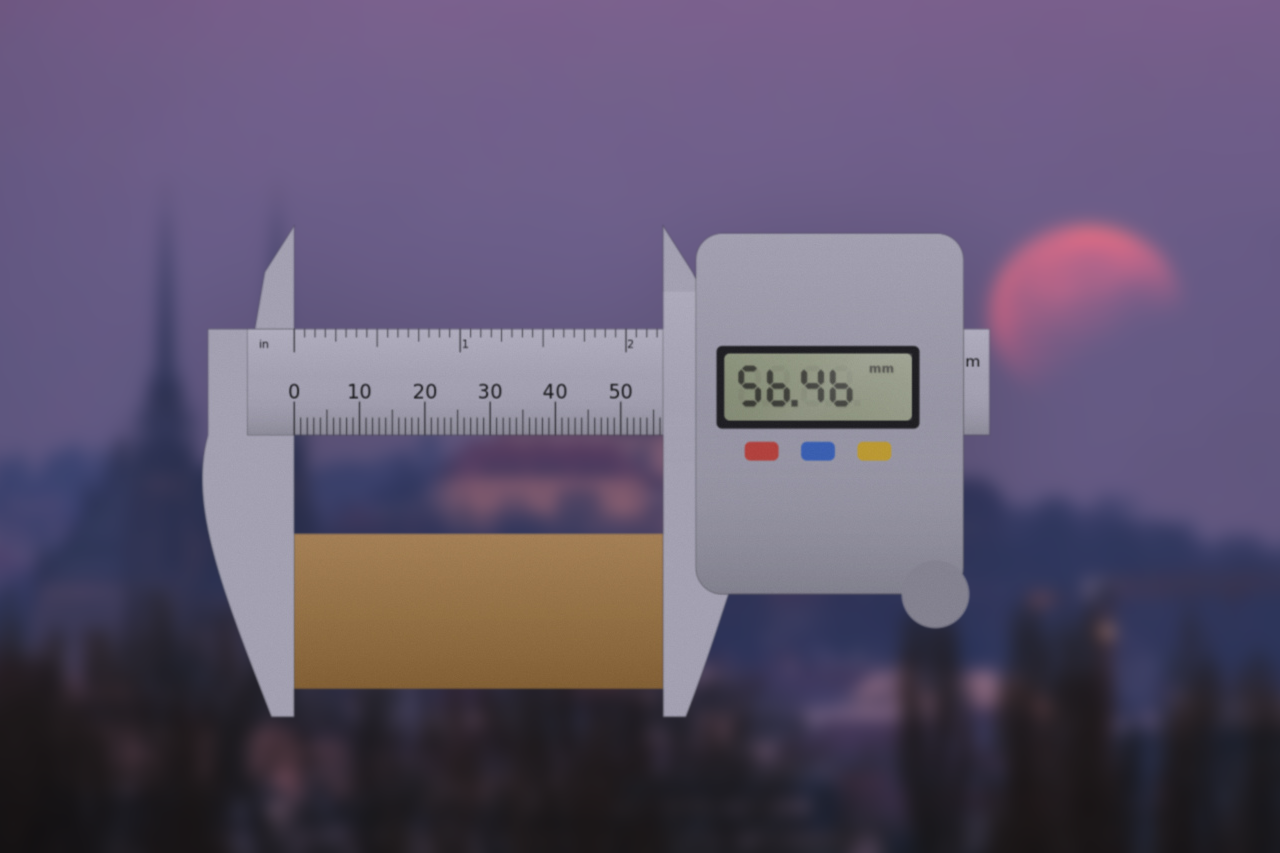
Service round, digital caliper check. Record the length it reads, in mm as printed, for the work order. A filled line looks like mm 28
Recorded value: mm 56.46
